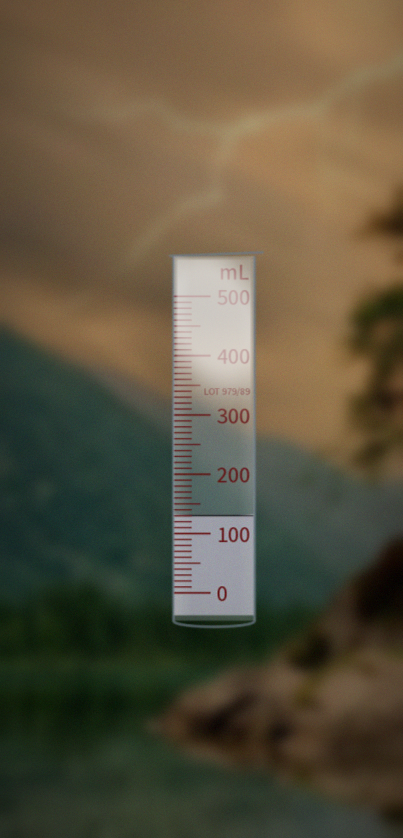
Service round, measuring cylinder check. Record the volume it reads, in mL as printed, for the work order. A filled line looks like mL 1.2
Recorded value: mL 130
